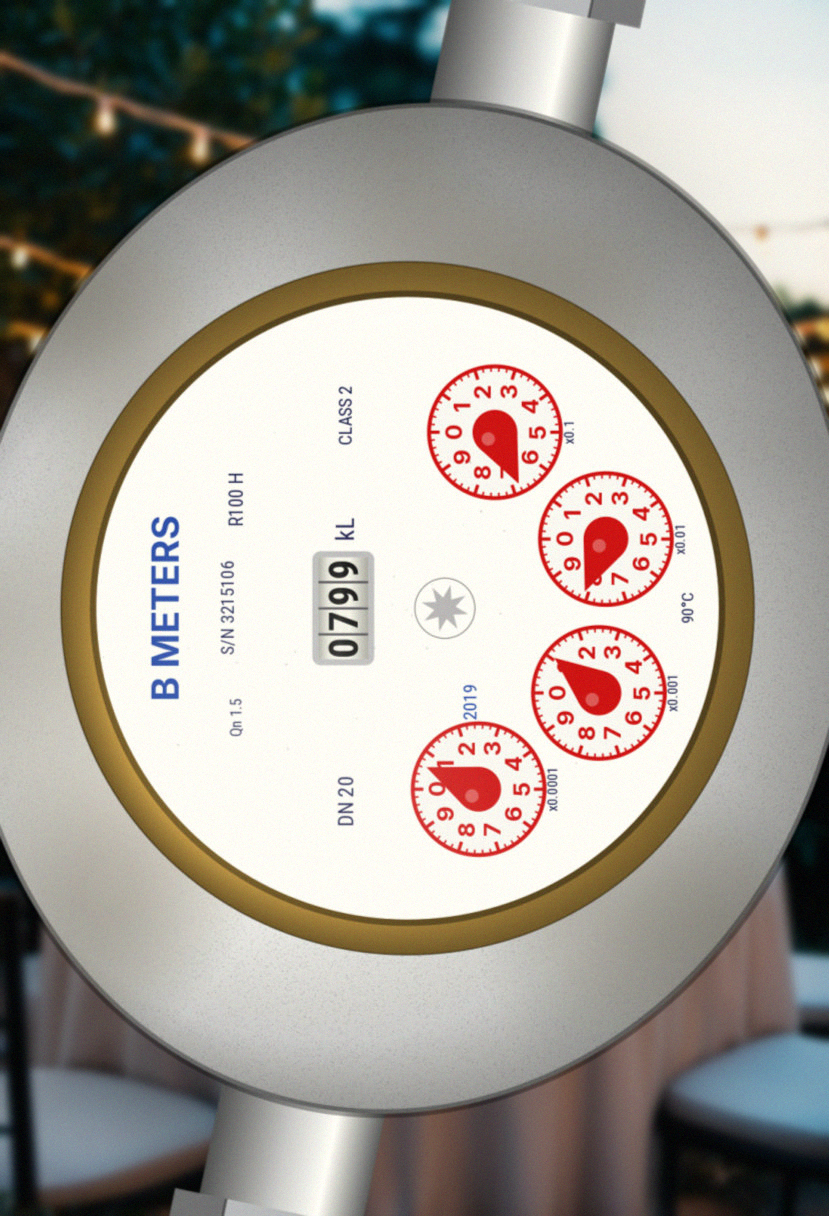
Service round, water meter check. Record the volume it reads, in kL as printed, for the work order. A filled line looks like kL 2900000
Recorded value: kL 799.6810
